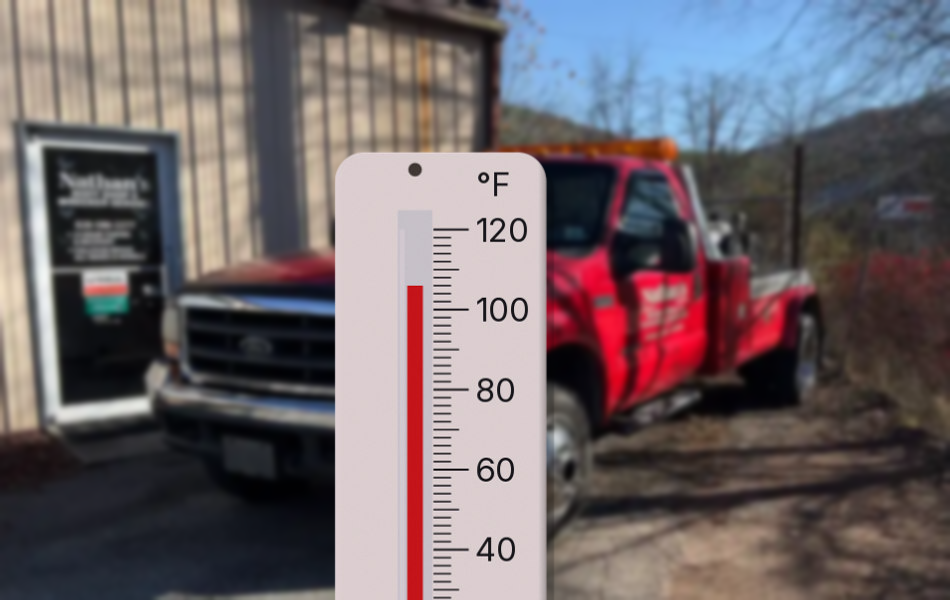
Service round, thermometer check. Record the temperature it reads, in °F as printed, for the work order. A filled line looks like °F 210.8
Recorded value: °F 106
